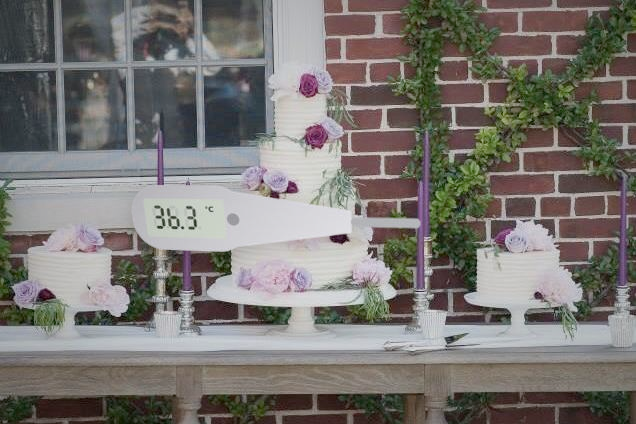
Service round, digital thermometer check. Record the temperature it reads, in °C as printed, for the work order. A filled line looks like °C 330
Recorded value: °C 36.3
